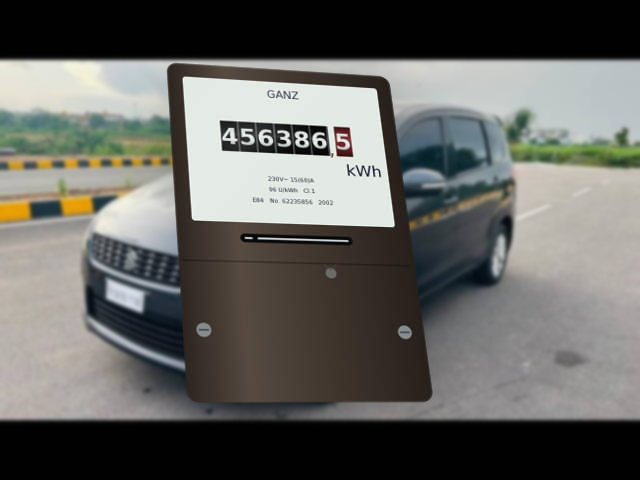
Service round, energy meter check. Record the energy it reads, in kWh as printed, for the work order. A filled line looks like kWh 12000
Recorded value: kWh 456386.5
